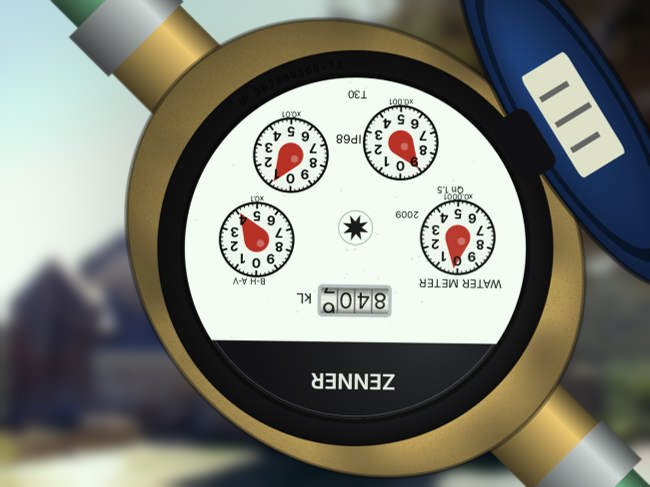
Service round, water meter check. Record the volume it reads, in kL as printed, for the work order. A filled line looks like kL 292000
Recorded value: kL 8406.4090
